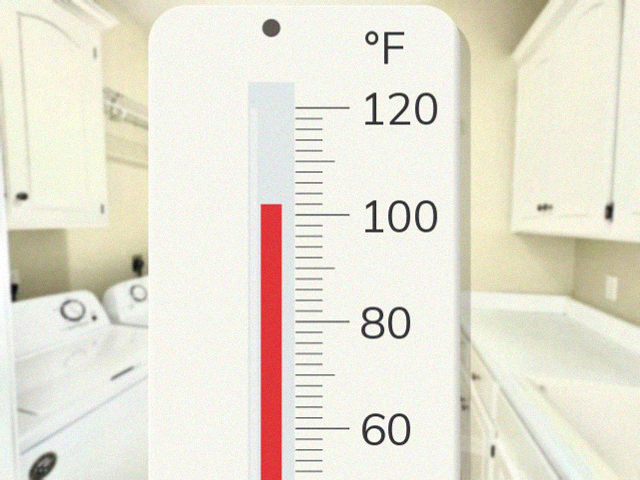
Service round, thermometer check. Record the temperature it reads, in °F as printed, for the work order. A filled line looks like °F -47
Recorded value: °F 102
